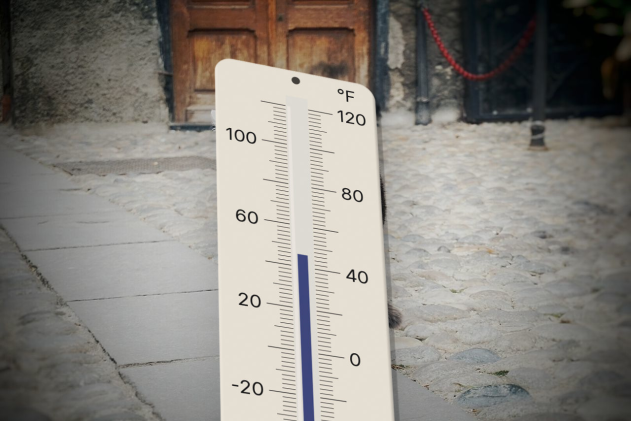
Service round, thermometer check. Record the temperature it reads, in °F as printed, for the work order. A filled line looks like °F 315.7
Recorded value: °F 46
